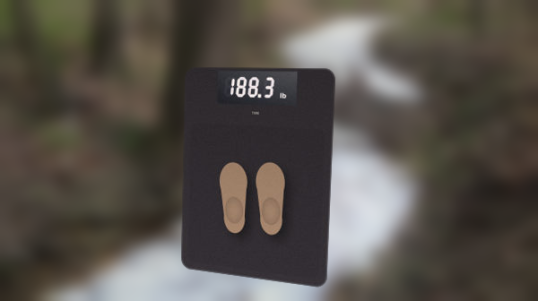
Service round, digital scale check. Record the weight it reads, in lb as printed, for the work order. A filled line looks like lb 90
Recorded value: lb 188.3
